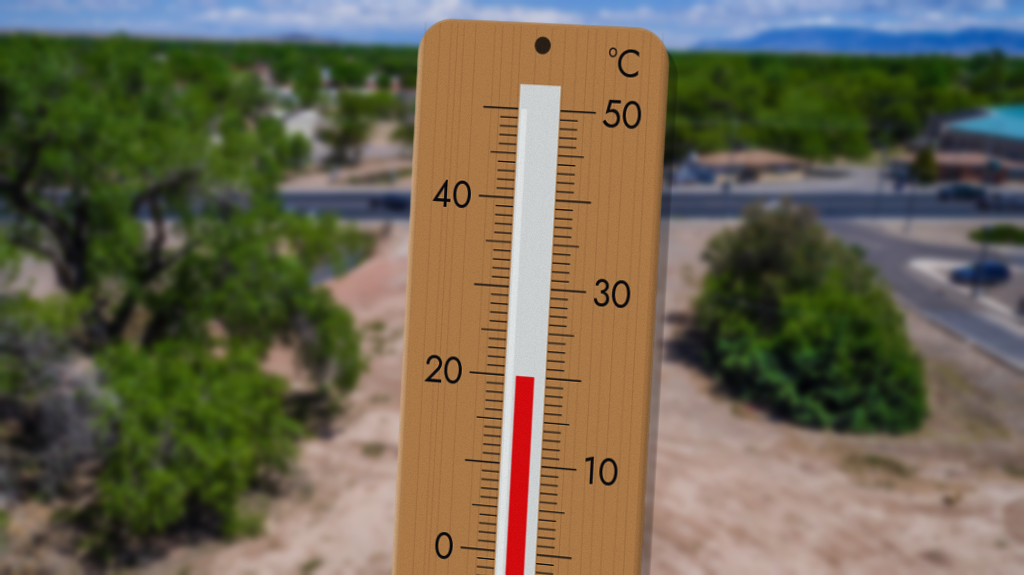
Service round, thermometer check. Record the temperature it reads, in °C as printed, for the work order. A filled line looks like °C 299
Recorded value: °C 20
